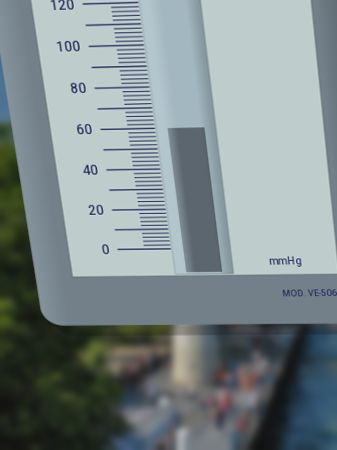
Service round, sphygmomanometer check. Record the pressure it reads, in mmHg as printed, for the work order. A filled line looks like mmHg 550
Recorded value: mmHg 60
